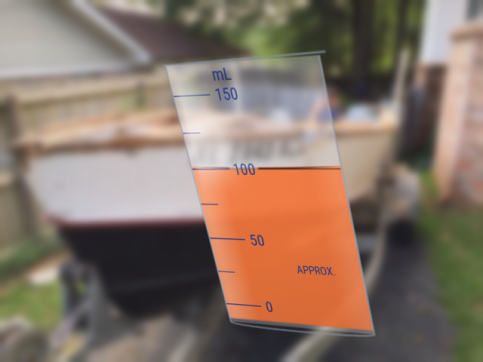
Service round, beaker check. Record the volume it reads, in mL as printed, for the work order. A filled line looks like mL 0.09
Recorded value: mL 100
